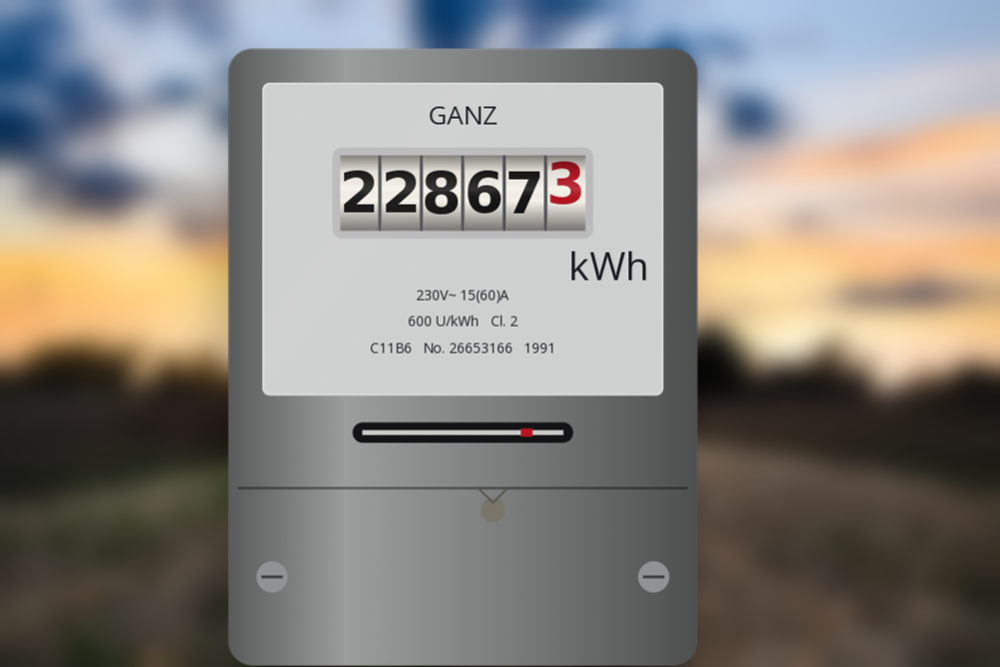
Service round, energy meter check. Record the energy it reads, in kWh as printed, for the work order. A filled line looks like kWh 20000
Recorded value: kWh 22867.3
